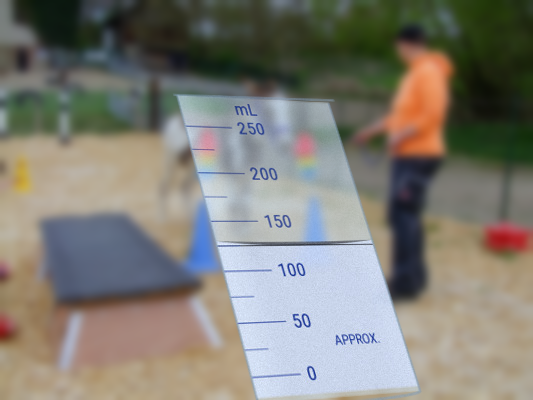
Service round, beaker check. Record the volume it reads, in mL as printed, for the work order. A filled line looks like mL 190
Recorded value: mL 125
